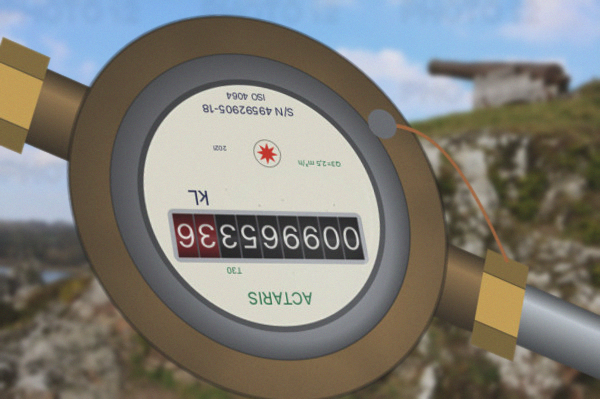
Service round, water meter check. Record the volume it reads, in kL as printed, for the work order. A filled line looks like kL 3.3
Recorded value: kL 99653.36
